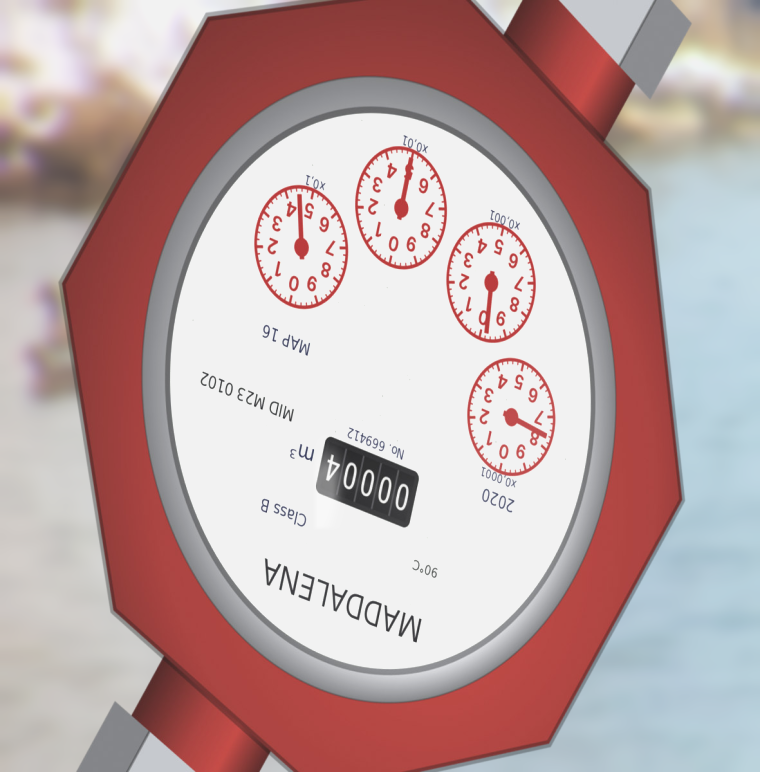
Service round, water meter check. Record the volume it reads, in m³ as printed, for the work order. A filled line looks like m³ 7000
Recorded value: m³ 4.4497
